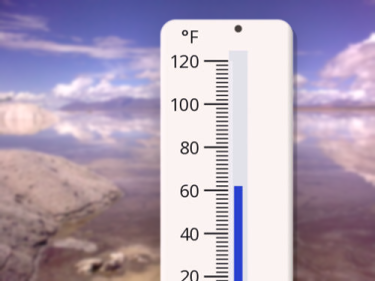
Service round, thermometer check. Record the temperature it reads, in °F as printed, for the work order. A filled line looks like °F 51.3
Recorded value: °F 62
